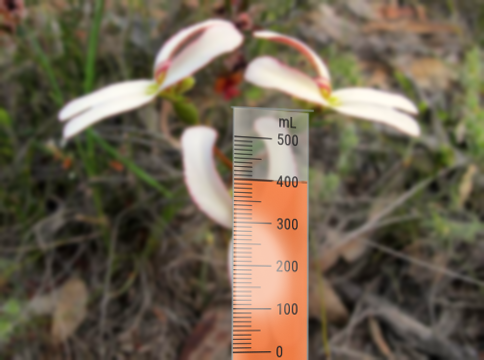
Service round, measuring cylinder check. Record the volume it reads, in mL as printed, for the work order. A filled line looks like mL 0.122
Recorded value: mL 400
